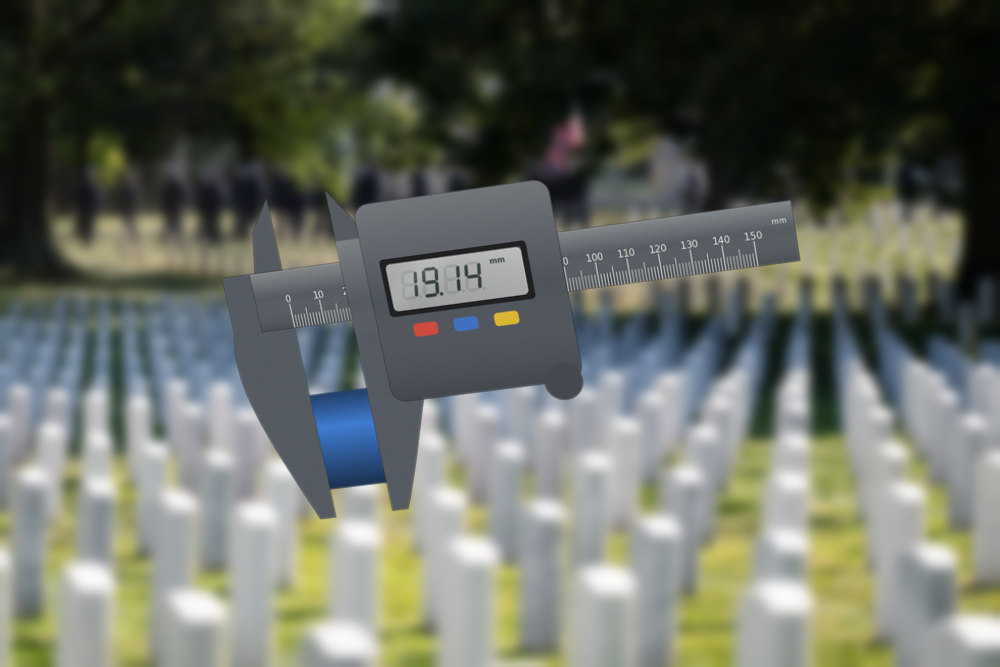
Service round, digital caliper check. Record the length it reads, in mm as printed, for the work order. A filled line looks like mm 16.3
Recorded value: mm 19.14
